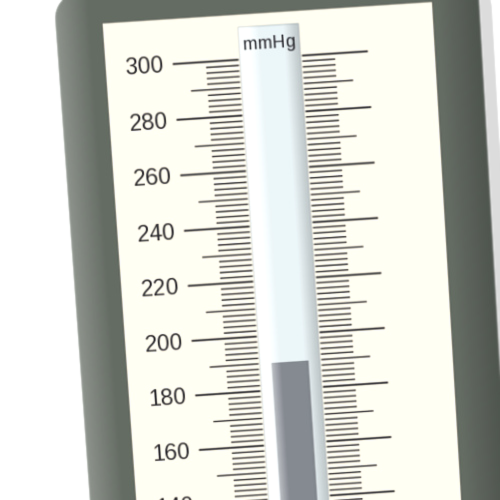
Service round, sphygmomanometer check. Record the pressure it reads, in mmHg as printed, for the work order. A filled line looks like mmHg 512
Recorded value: mmHg 190
